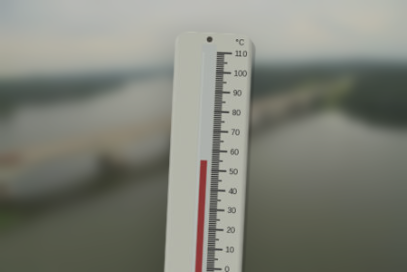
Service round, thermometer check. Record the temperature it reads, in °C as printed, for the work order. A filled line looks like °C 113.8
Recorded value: °C 55
